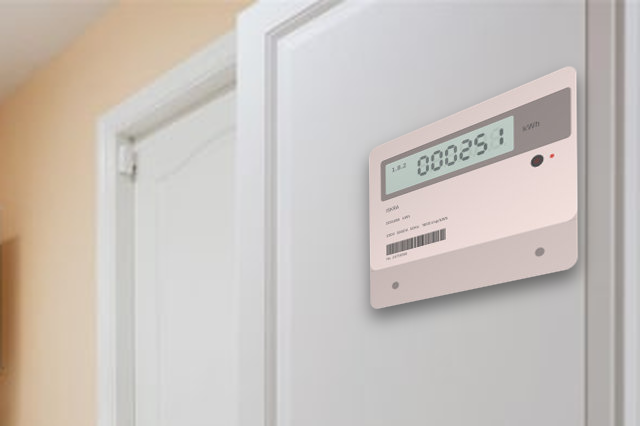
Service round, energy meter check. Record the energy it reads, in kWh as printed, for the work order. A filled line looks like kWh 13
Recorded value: kWh 251
